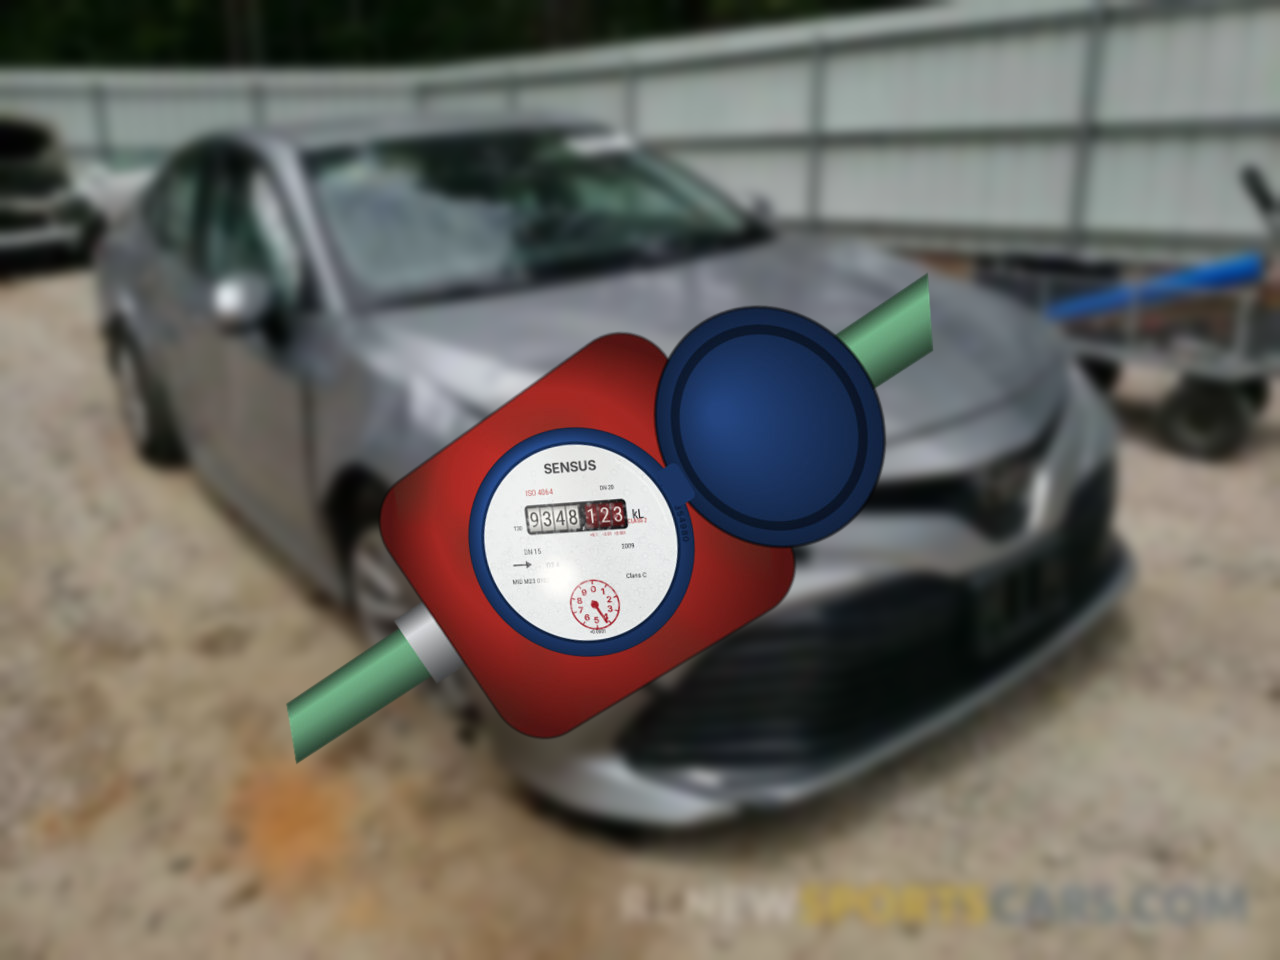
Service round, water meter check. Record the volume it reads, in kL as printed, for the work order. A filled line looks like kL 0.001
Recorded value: kL 9348.1234
